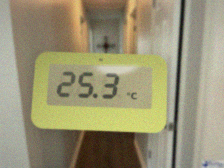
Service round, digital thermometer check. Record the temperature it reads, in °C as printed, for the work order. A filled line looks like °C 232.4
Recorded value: °C 25.3
